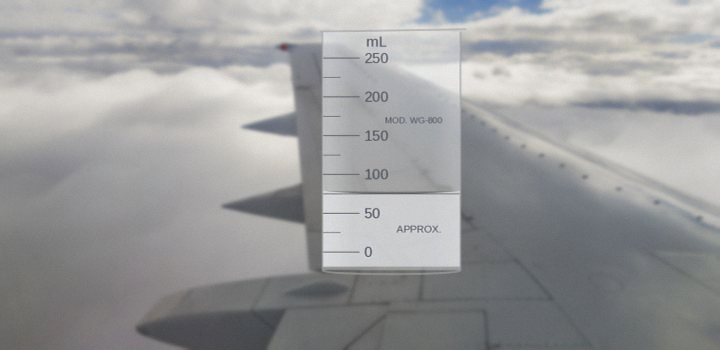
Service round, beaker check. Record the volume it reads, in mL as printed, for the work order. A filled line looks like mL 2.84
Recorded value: mL 75
